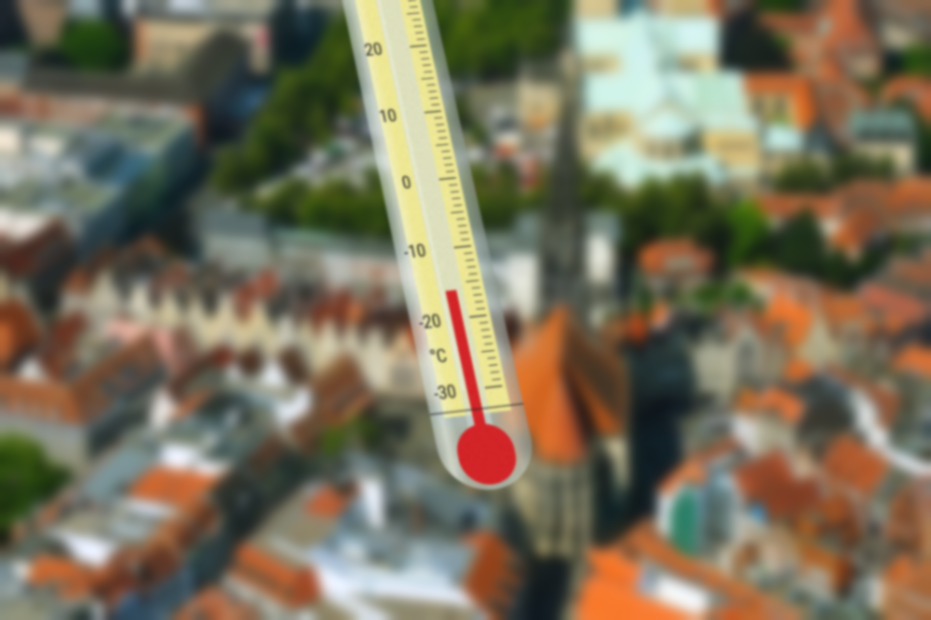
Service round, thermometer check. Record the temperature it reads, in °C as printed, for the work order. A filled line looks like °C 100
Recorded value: °C -16
